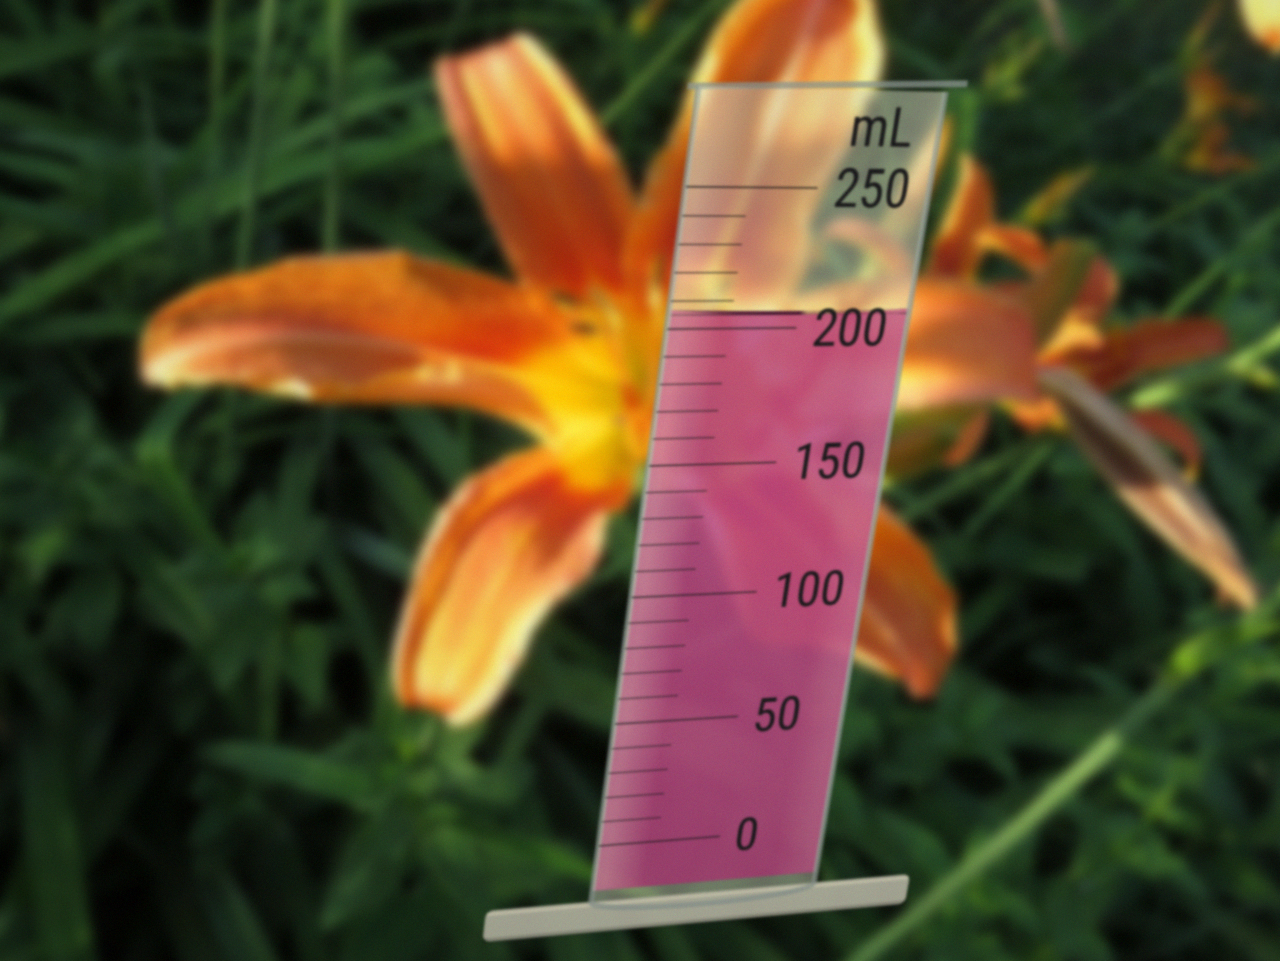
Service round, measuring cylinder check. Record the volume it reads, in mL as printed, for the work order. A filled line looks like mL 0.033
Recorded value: mL 205
